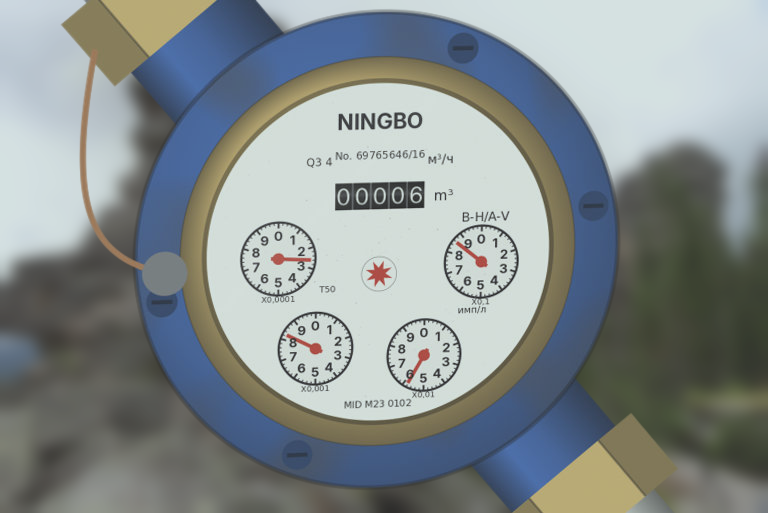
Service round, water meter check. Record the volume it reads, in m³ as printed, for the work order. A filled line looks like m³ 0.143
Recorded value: m³ 6.8582
